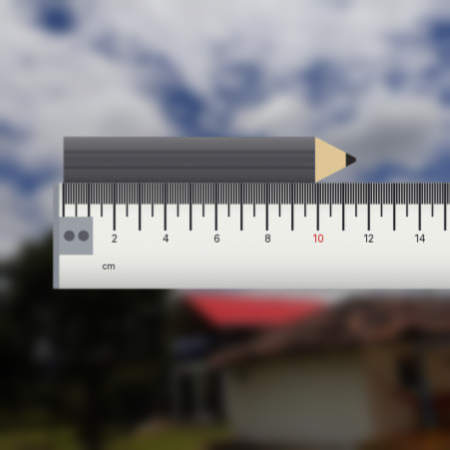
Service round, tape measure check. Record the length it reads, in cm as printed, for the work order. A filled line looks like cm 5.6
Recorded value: cm 11.5
